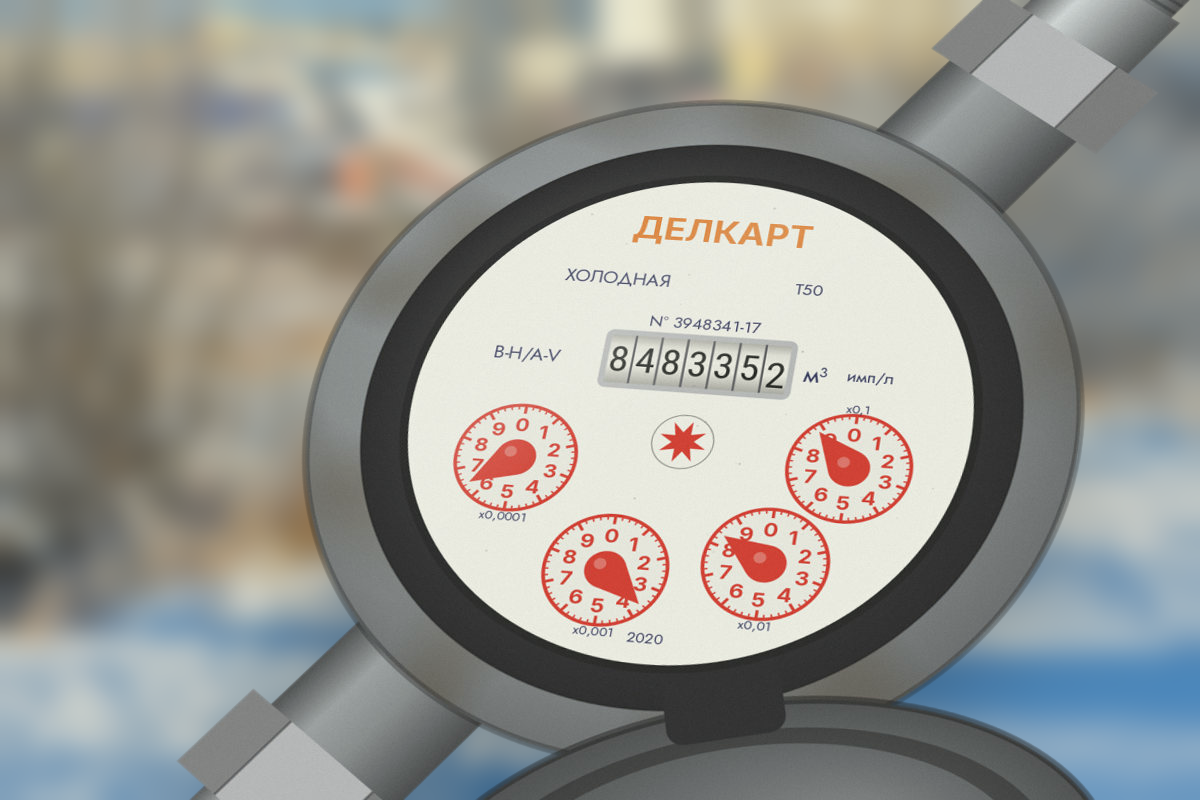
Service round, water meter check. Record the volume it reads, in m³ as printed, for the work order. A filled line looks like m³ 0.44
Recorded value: m³ 8483351.8836
